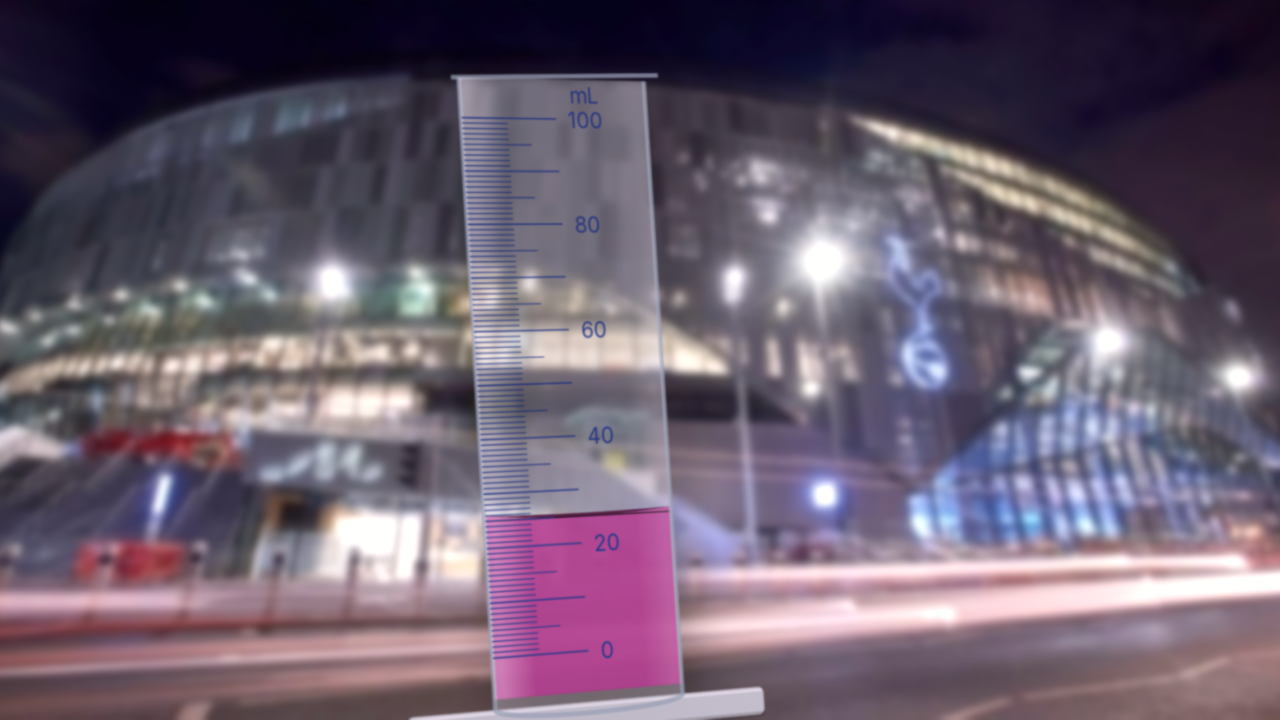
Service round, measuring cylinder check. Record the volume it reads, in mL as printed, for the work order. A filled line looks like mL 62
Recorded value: mL 25
